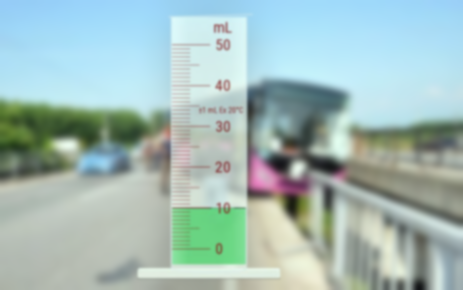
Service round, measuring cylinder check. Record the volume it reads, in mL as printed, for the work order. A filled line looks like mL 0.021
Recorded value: mL 10
